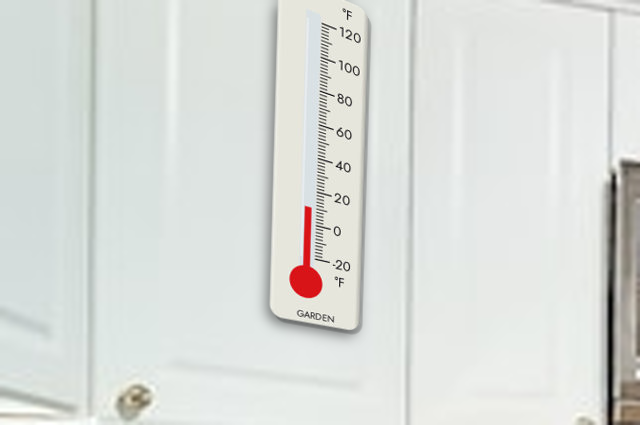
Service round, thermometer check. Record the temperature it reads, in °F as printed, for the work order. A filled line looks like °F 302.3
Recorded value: °F 10
